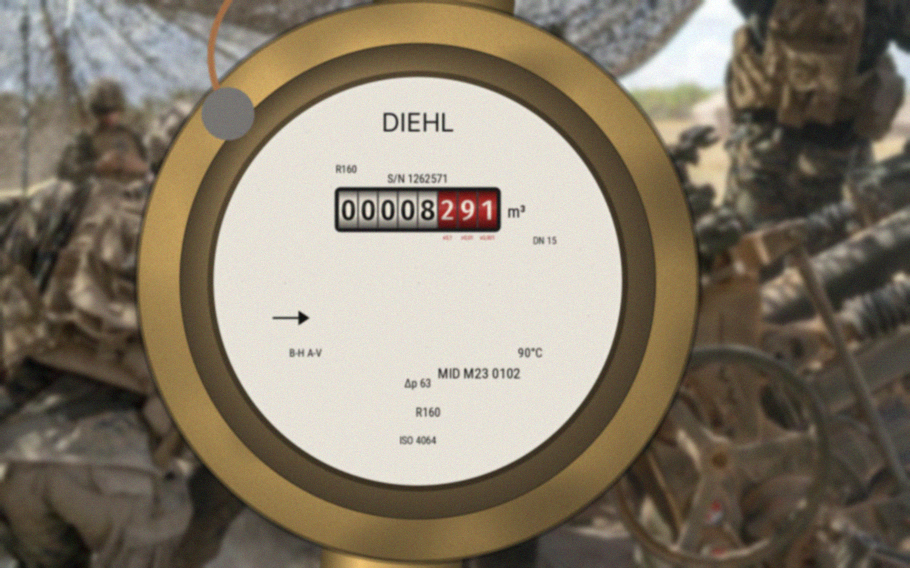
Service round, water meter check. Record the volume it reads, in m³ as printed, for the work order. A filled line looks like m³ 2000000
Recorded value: m³ 8.291
